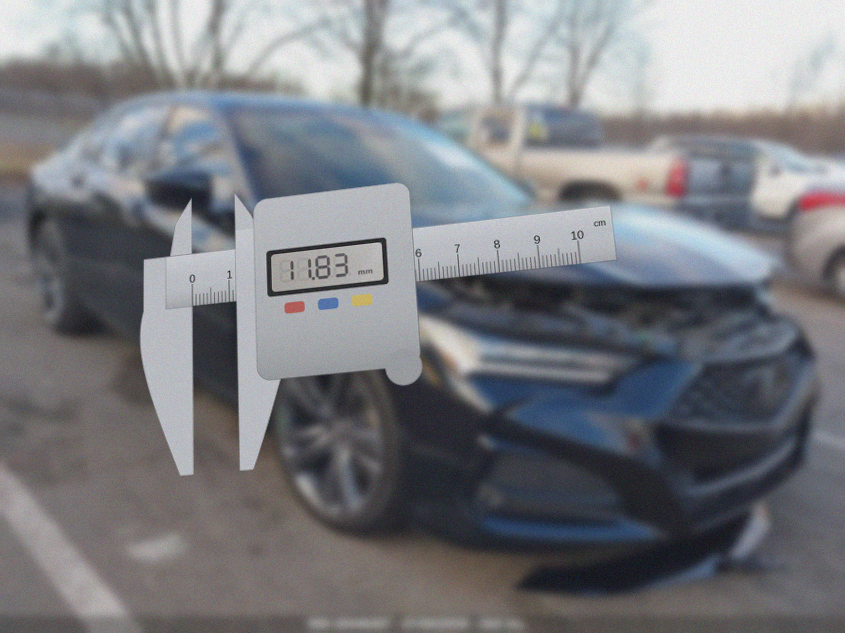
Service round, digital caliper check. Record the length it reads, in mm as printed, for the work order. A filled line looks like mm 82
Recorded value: mm 11.83
